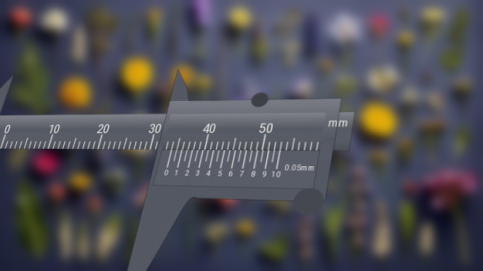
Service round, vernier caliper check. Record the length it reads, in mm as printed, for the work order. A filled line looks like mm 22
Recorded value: mm 34.0
